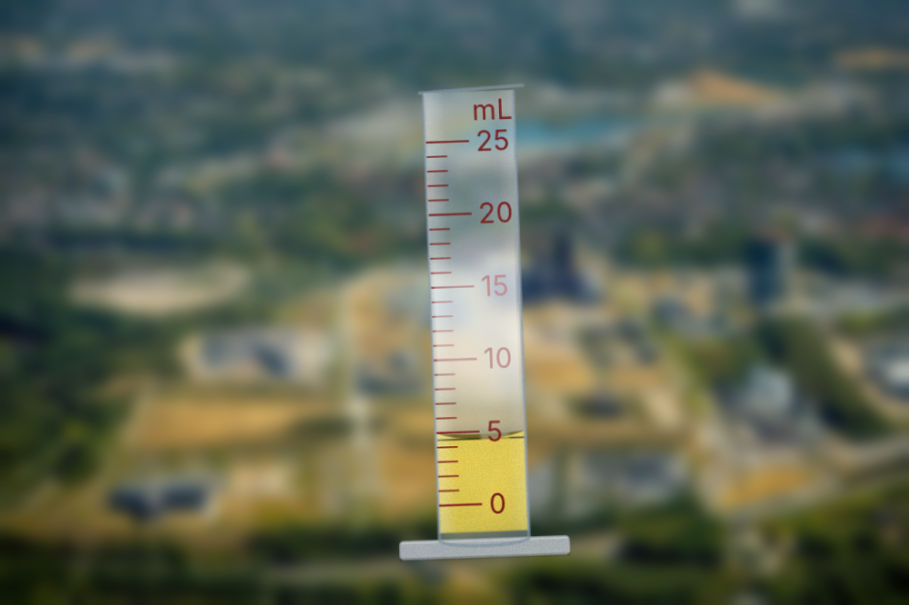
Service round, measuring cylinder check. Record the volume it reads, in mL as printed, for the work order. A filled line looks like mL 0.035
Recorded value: mL 4.5
